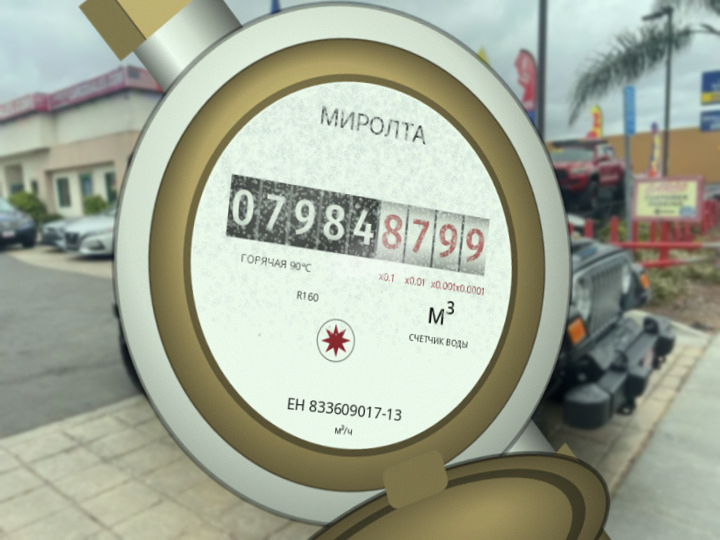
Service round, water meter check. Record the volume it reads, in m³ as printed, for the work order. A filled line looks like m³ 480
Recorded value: m³ 7984.8799
